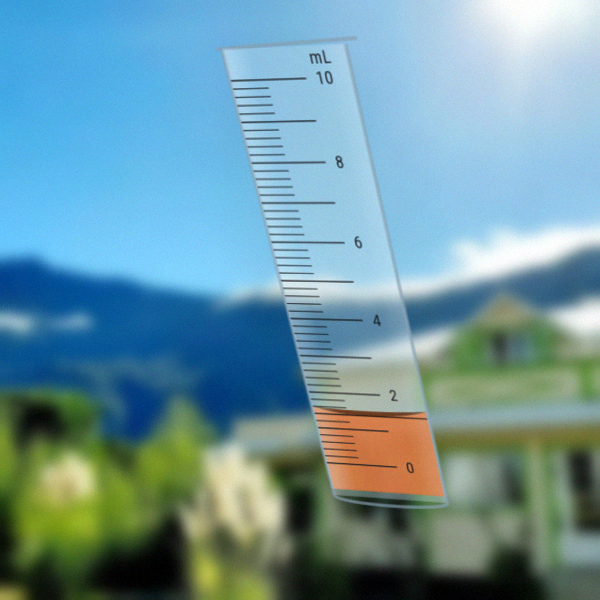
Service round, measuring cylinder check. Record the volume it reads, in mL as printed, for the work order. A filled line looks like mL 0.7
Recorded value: mL 1.4
